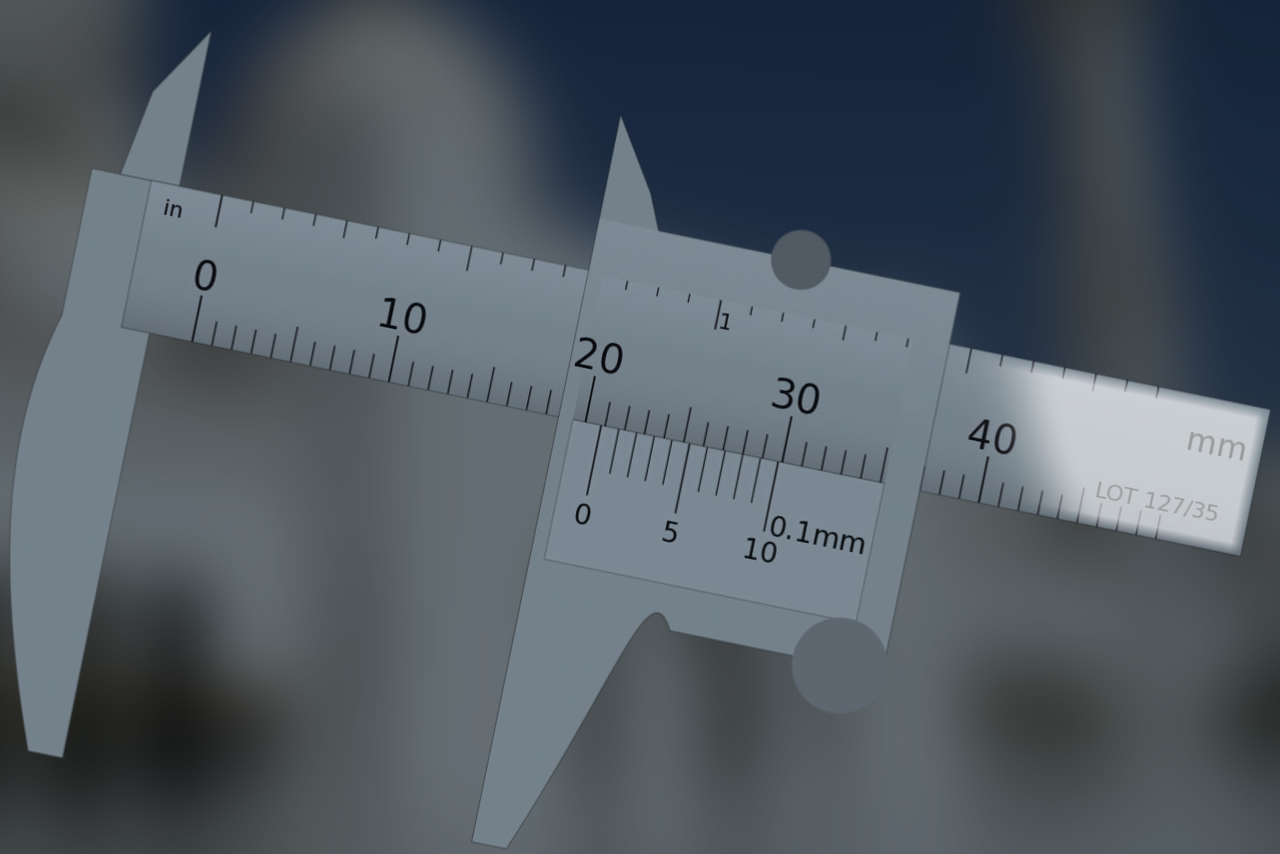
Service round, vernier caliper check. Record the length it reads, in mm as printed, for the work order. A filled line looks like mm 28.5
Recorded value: mm 20.8
